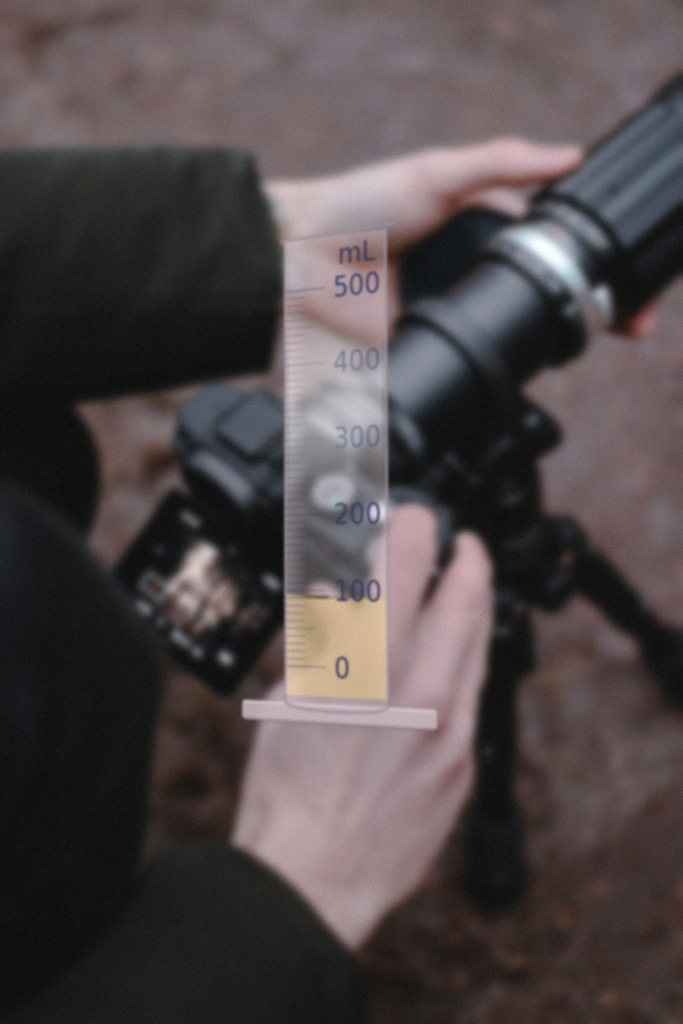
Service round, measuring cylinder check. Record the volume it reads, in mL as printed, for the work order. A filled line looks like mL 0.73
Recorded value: mL 90
